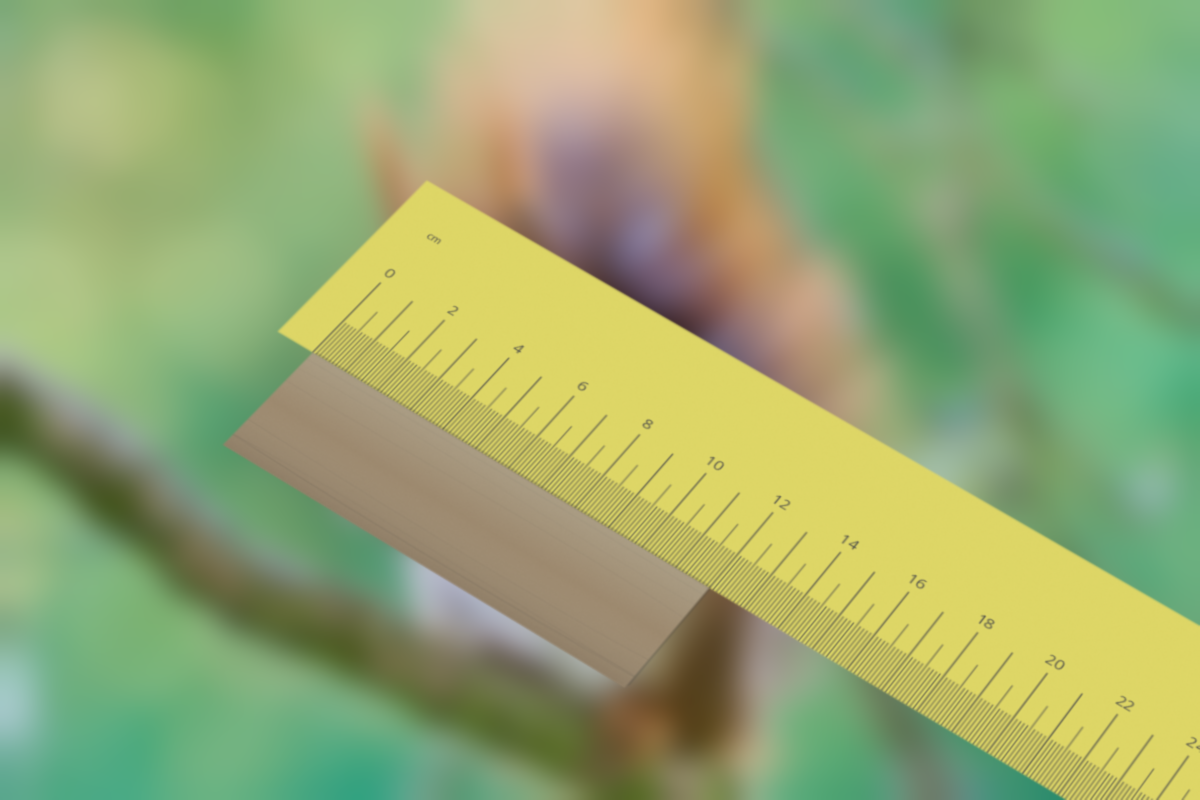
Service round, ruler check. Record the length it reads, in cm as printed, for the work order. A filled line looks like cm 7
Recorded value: cm 12
